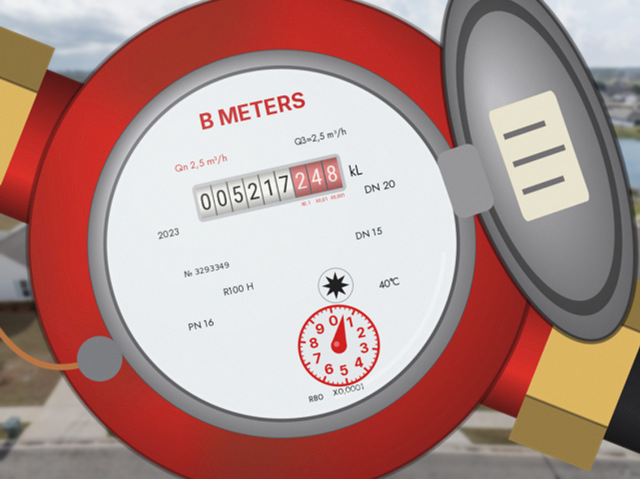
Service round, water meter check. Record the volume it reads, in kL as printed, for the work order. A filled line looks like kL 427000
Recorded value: kL 5217.2480
